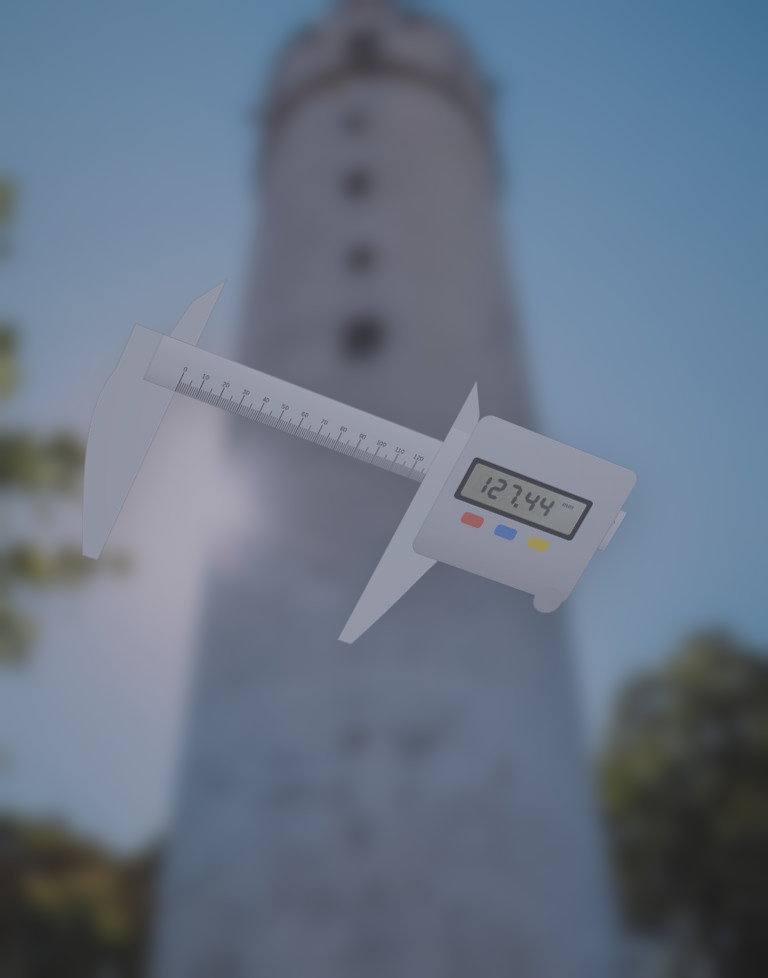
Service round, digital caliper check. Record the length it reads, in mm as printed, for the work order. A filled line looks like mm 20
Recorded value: mm 127.44
